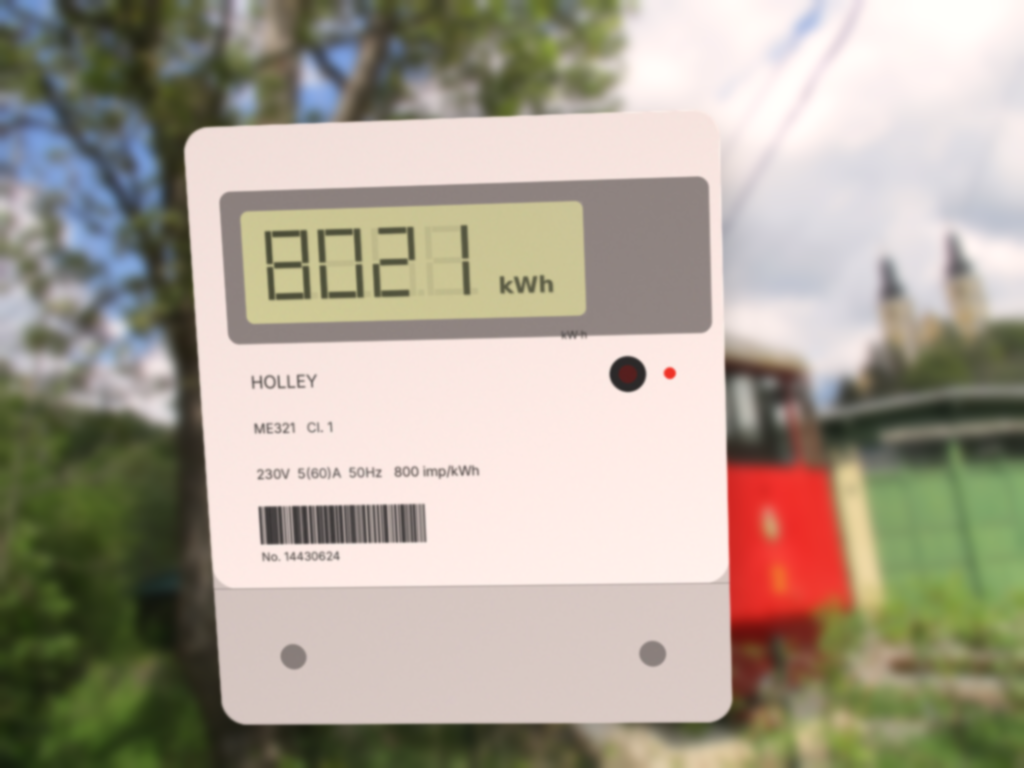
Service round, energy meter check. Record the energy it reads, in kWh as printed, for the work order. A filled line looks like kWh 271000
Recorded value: kWh 8021
